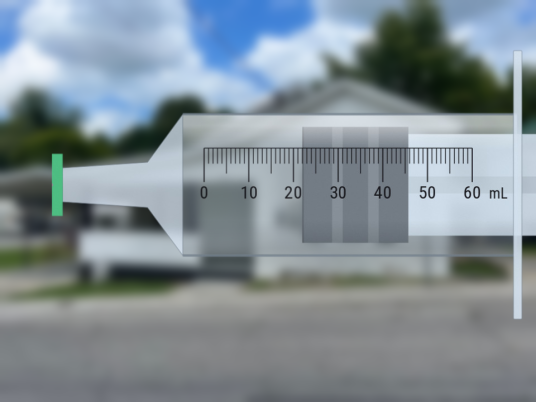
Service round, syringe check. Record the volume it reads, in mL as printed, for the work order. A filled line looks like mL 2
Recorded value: mL 22
